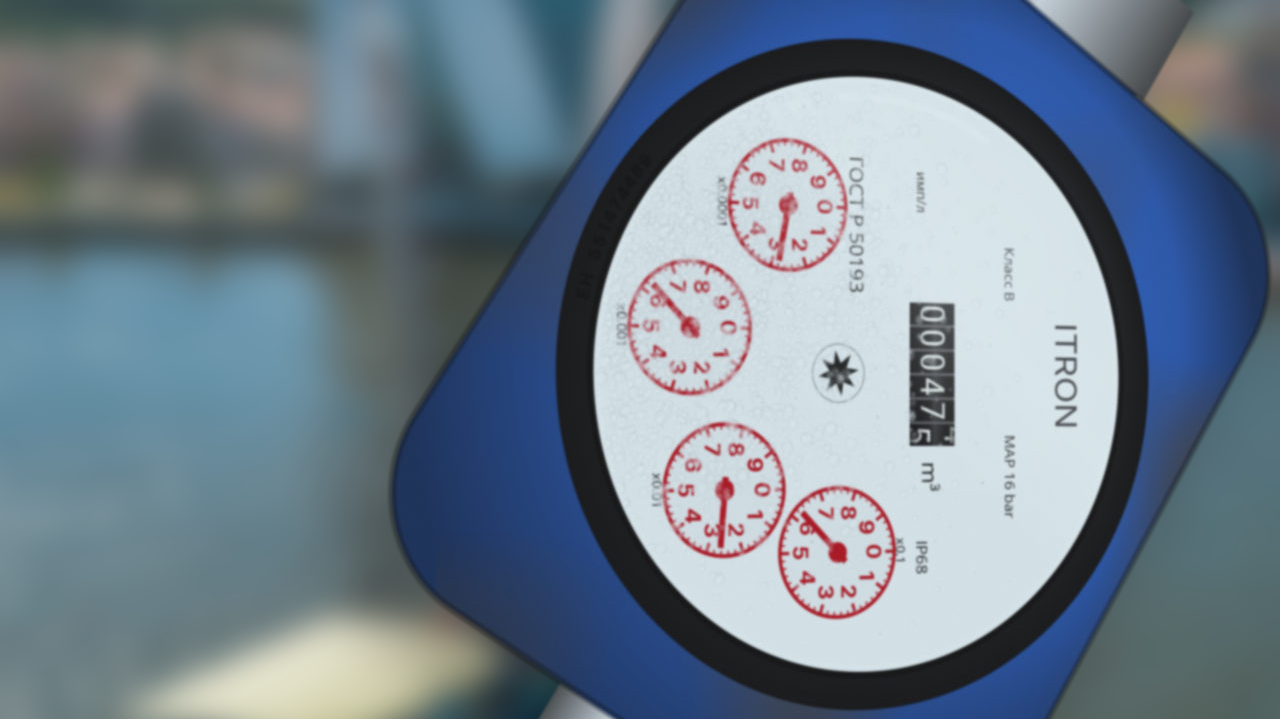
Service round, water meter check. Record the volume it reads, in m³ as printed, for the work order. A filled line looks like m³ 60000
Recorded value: m³ 474.6262
